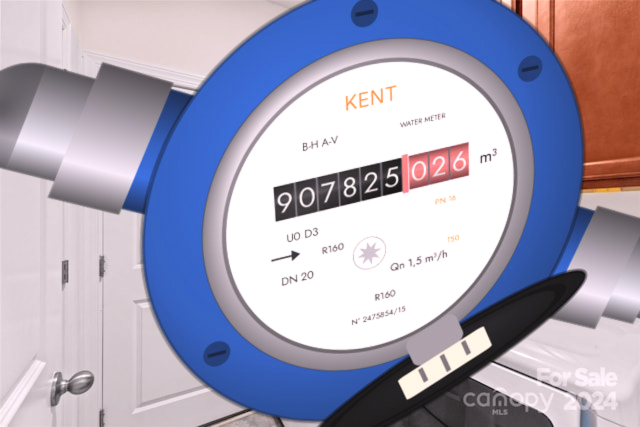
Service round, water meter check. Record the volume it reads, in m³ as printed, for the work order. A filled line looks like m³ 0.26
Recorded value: m³ 907825.026
